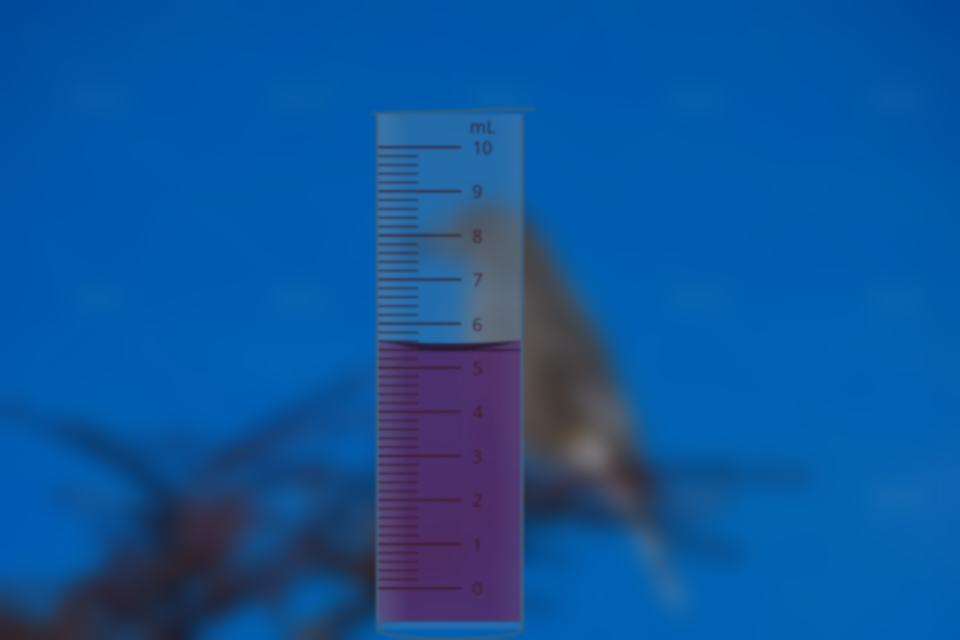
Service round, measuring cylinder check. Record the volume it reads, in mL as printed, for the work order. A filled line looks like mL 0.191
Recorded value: mL 5.4
